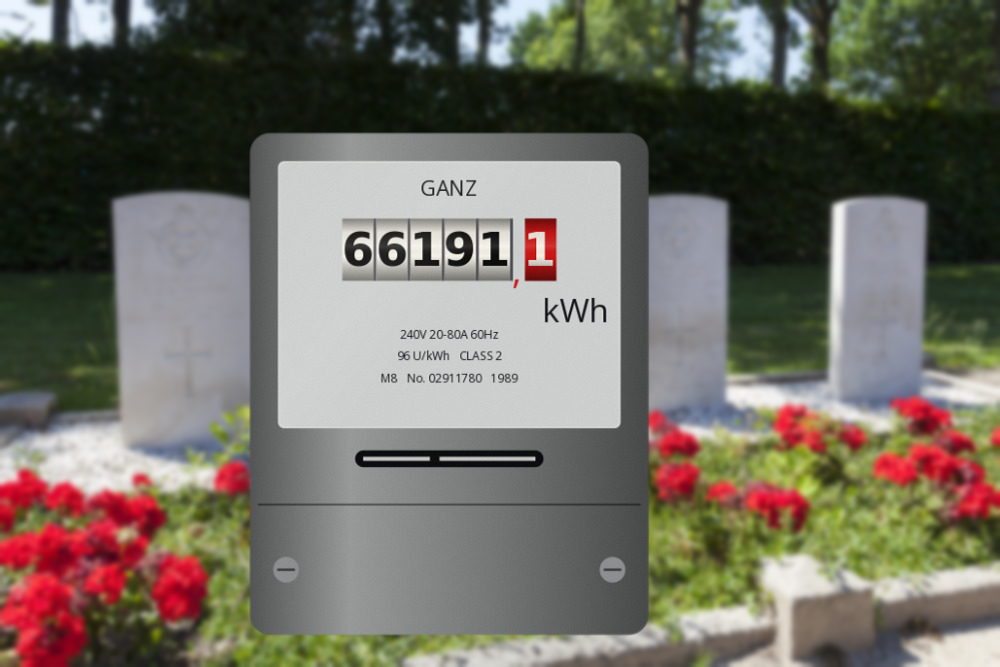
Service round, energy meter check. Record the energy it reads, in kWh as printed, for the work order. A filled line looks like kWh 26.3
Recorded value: kWh 66191.1
